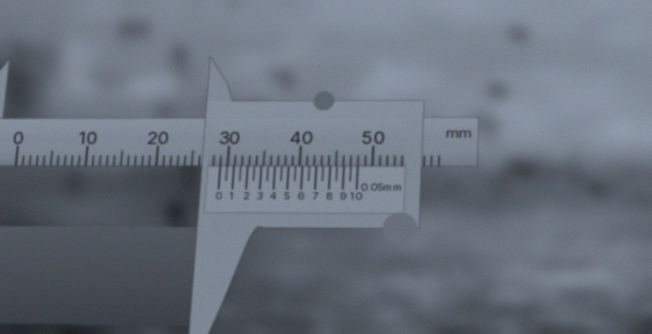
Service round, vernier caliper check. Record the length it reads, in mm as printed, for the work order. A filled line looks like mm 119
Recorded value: mm 29.0
